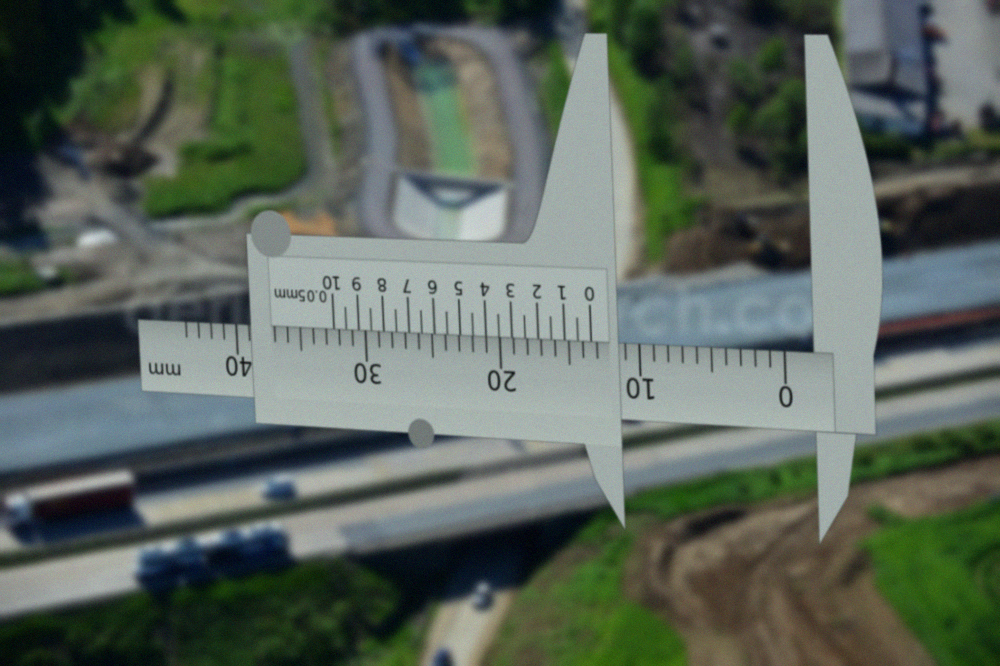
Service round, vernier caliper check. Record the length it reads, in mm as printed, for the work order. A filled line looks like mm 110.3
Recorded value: mm 13.4
